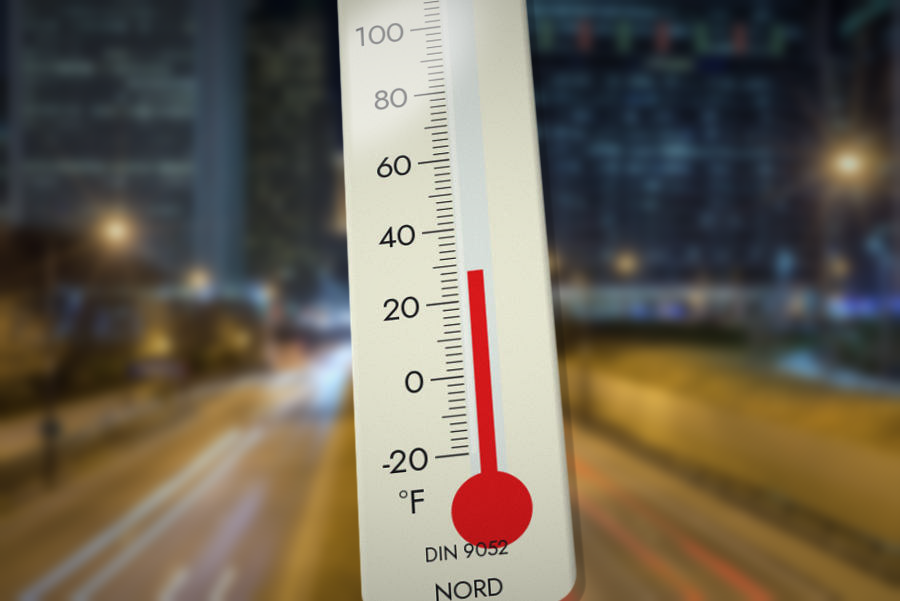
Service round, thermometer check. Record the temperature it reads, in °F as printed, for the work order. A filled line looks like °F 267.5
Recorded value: °F 28
